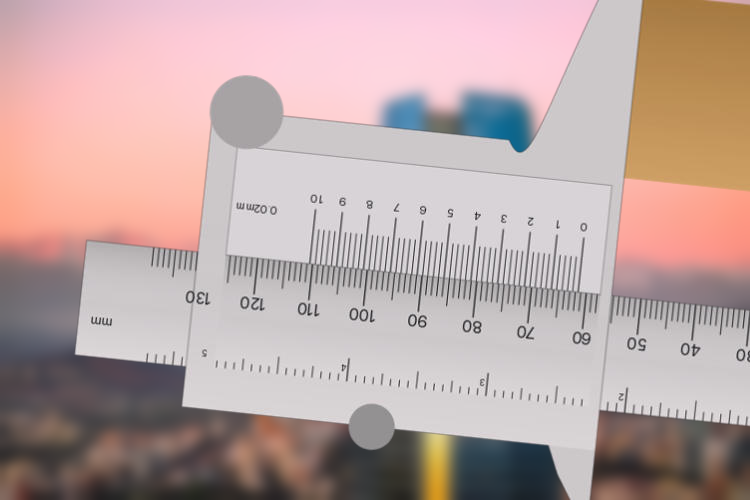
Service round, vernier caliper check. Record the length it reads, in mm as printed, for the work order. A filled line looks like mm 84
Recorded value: mm 61.5
